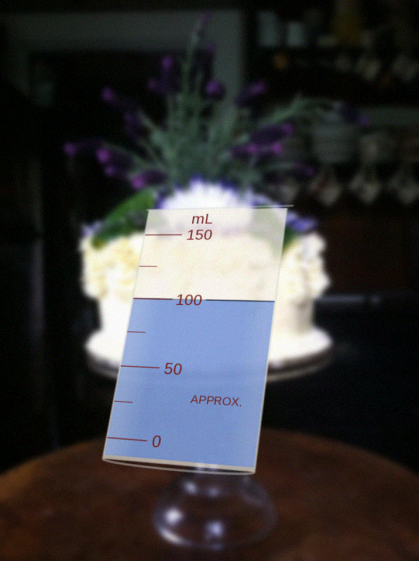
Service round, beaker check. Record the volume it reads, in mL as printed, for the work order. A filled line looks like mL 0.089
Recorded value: mL 100
